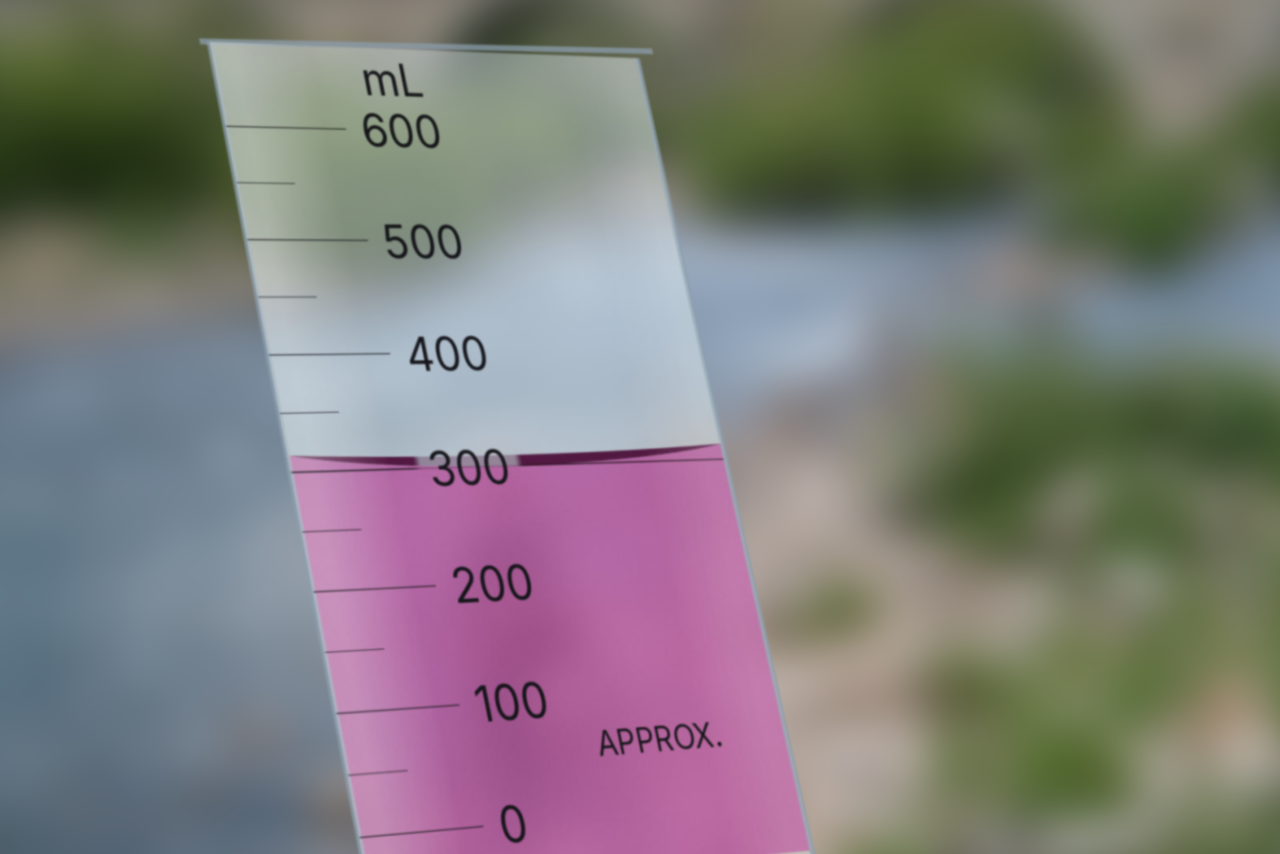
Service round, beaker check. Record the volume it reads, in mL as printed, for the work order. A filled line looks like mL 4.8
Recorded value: mL 300
